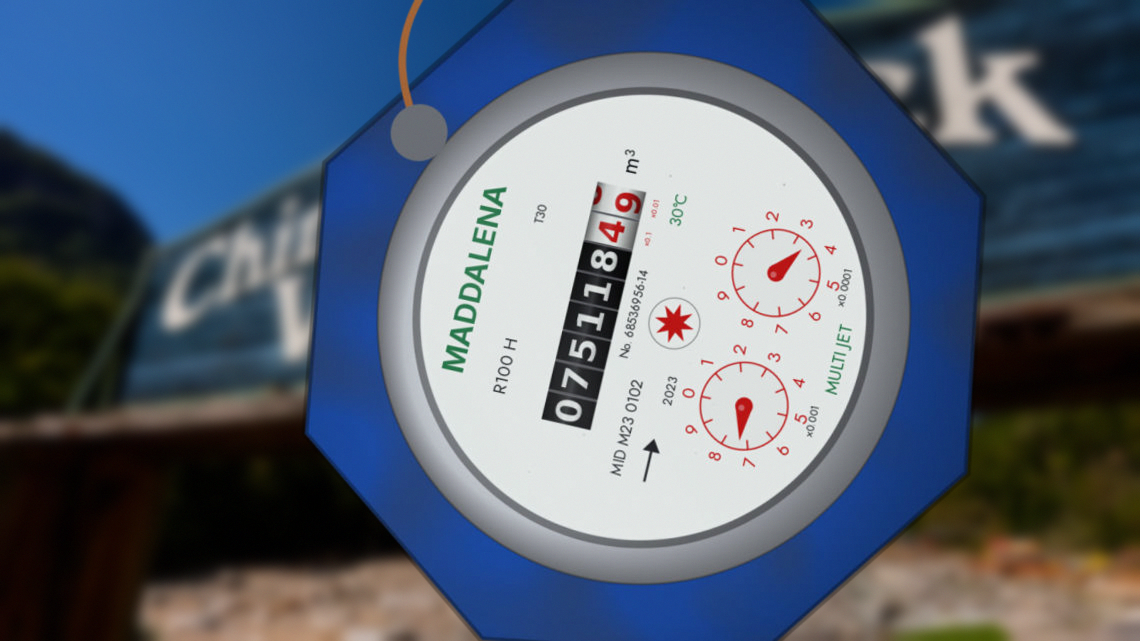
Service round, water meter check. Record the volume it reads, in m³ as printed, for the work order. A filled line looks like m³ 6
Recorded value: m³ 75118.4873
